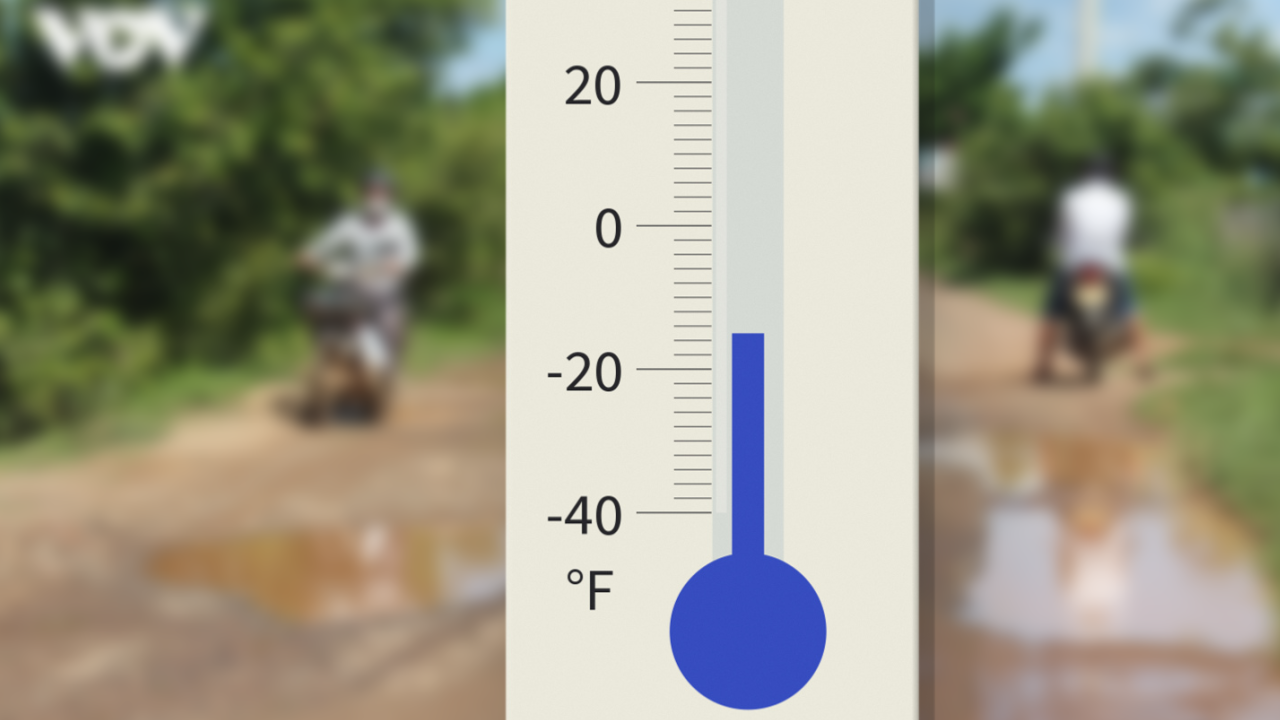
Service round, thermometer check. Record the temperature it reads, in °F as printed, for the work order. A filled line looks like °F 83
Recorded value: °F -15
